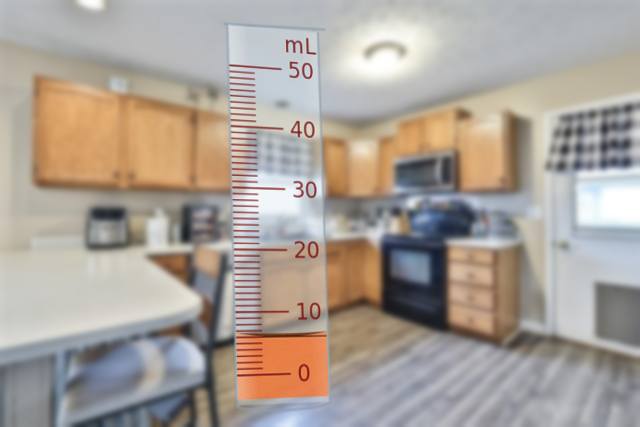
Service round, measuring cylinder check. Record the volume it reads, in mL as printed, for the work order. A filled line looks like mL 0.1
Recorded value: mL 6
